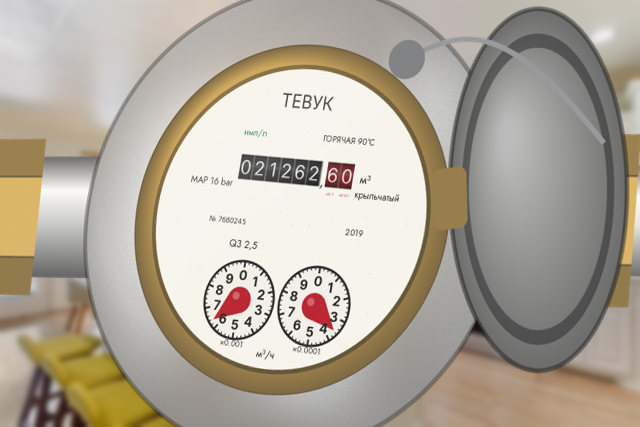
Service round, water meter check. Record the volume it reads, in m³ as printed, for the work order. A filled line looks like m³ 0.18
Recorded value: m³ 21262.6063
